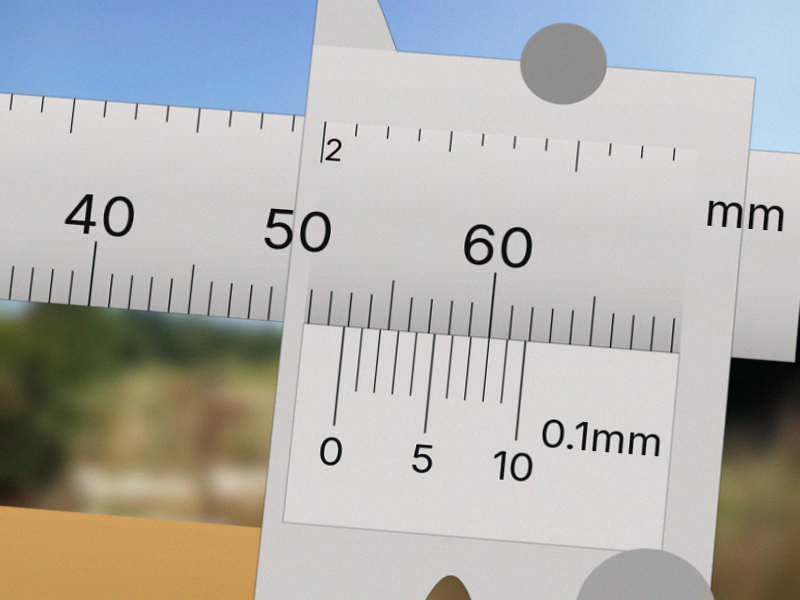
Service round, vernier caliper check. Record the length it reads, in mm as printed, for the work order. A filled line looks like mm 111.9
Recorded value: mm 52.8
